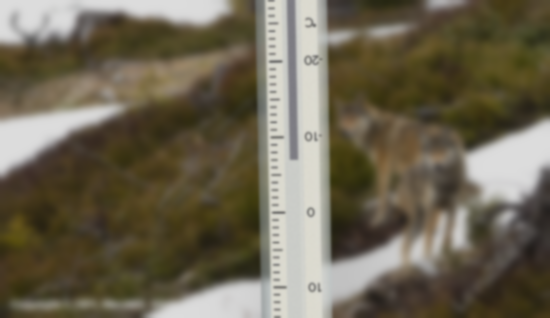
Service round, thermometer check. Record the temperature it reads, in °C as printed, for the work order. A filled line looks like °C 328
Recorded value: °C -7
